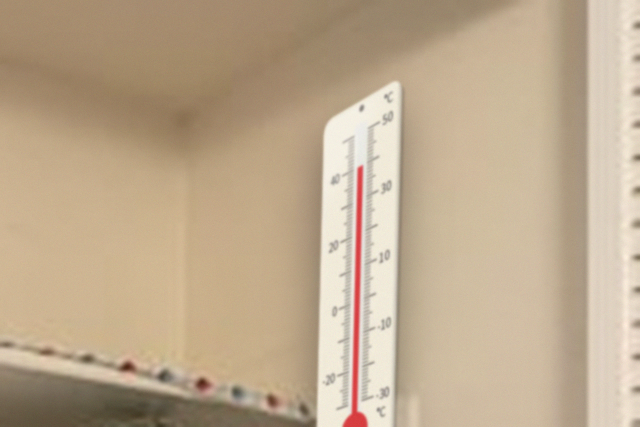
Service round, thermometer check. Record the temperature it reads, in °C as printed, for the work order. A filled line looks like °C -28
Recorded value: °C 40
